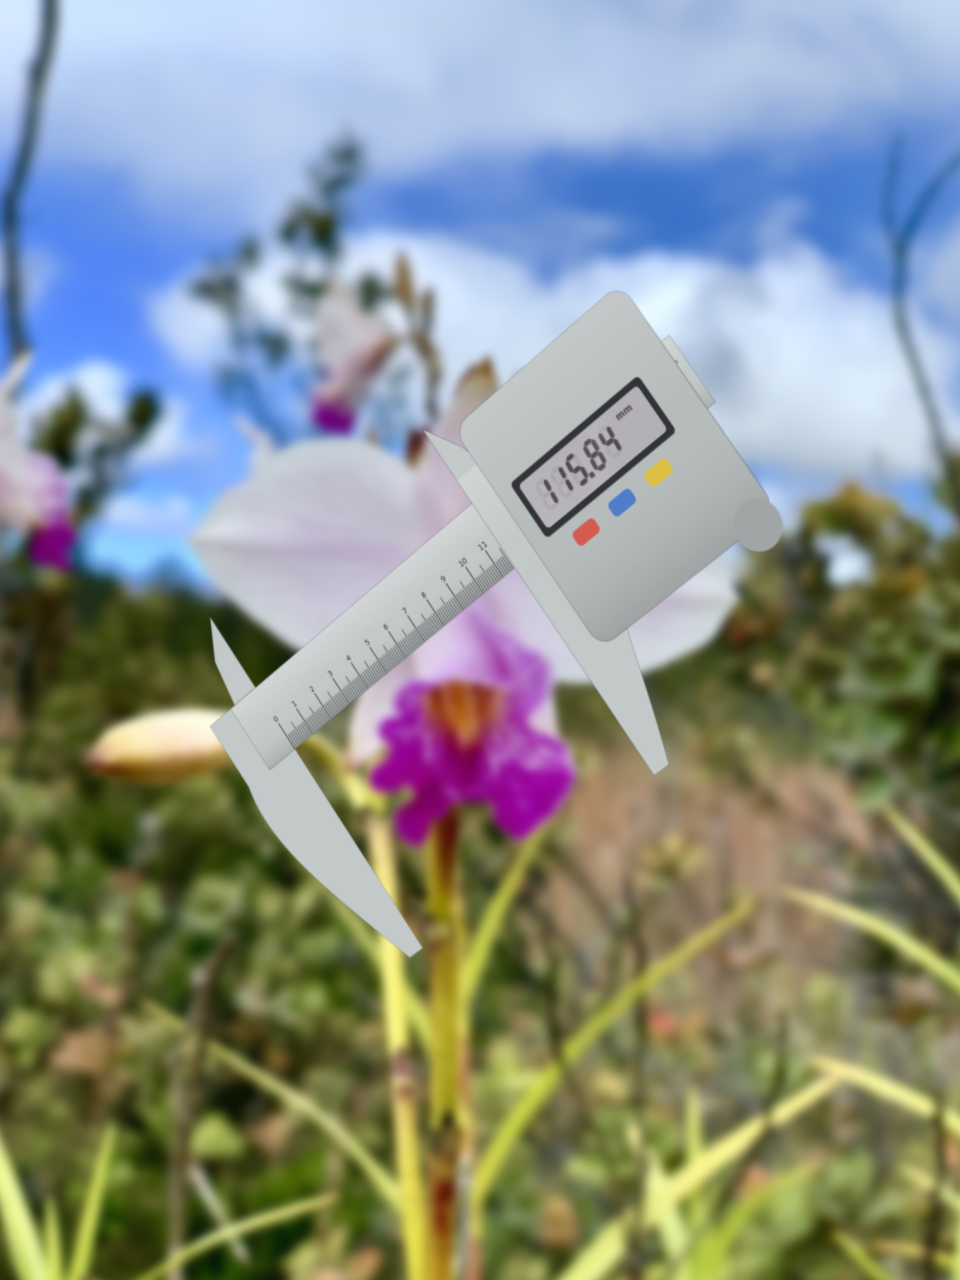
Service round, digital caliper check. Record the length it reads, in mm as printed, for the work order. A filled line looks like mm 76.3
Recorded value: mm 115.84
